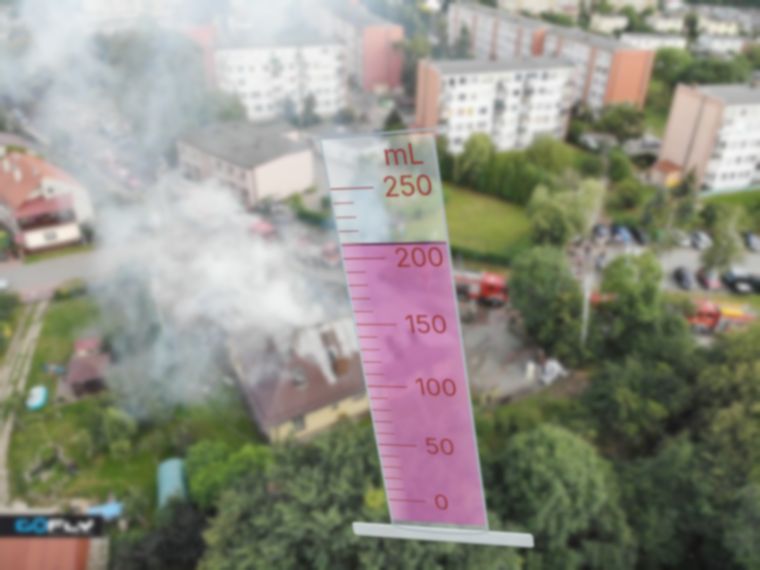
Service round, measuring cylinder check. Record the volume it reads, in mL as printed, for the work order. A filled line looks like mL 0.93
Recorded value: mL 210
